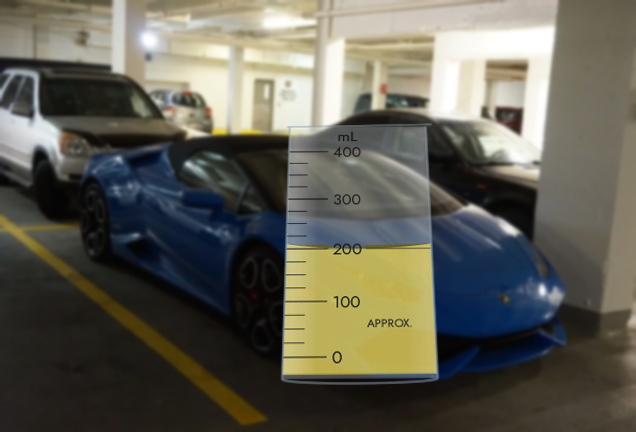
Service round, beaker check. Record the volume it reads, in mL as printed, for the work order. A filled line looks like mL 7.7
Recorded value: mL 200
